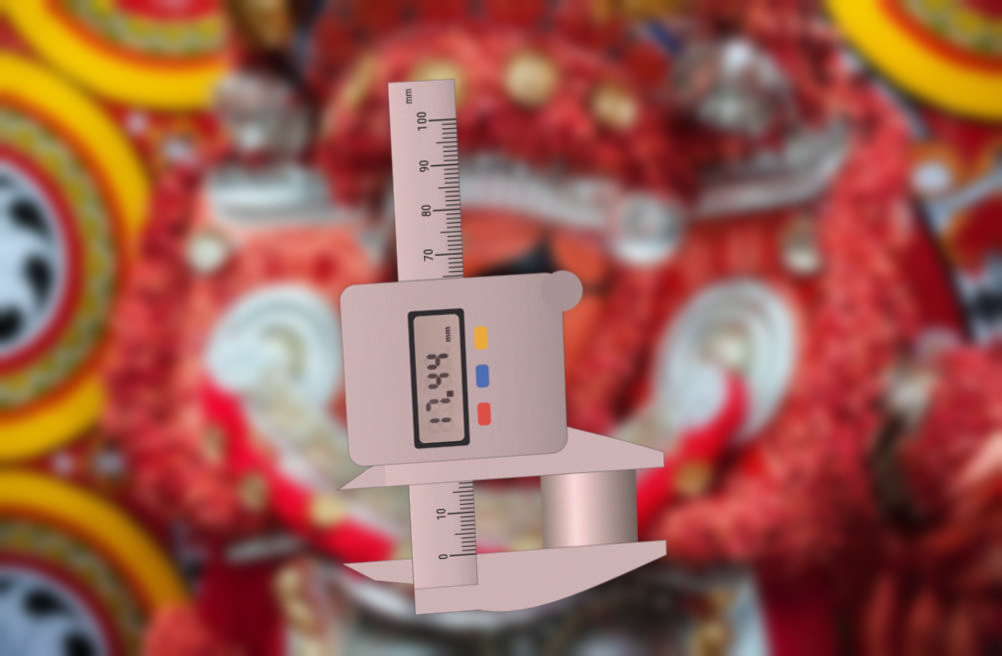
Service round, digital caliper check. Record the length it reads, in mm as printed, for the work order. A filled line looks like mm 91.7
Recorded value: mm 17.44
